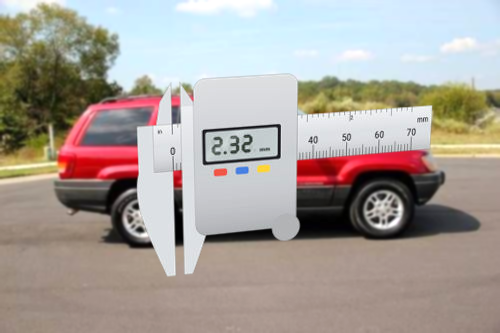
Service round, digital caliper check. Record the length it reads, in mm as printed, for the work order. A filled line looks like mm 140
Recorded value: mm 2.32
